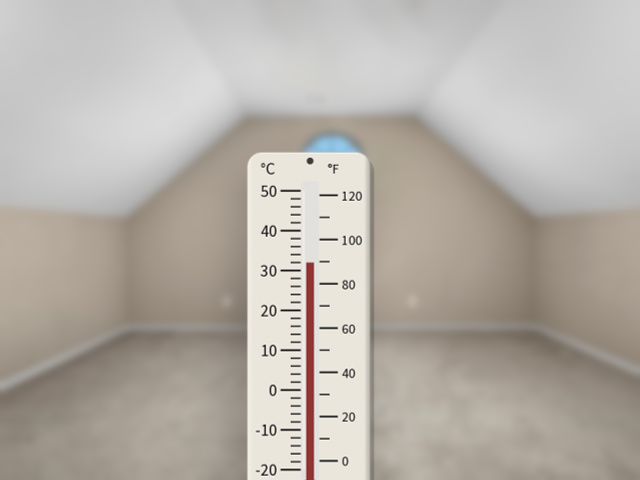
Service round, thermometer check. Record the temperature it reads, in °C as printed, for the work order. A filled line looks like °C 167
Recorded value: °C 32
